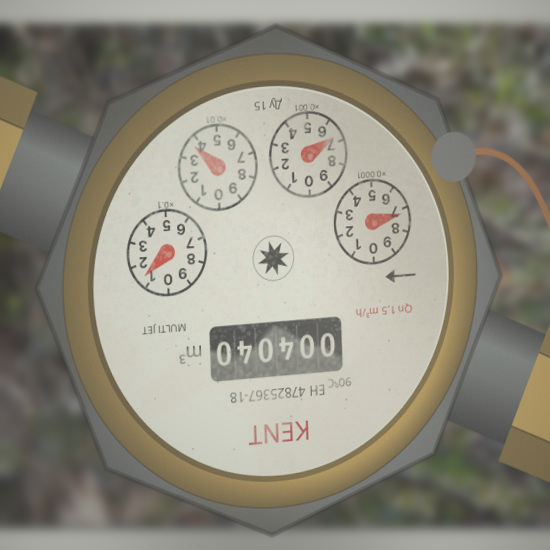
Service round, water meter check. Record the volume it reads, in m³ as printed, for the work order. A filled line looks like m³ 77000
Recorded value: m³ 4040.1367
